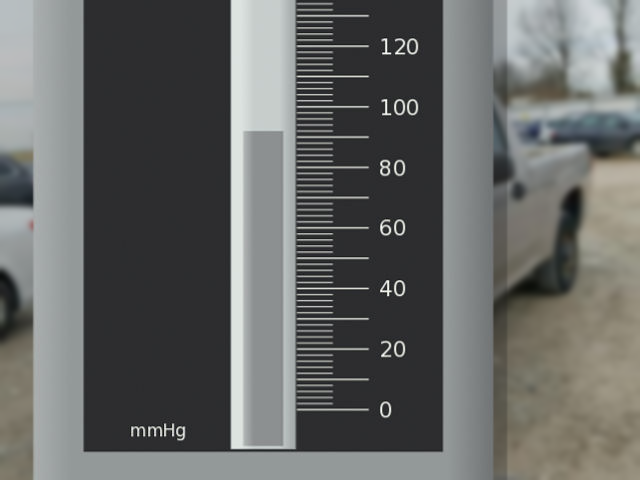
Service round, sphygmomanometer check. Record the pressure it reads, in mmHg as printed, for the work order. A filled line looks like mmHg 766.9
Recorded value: mmHg 92
